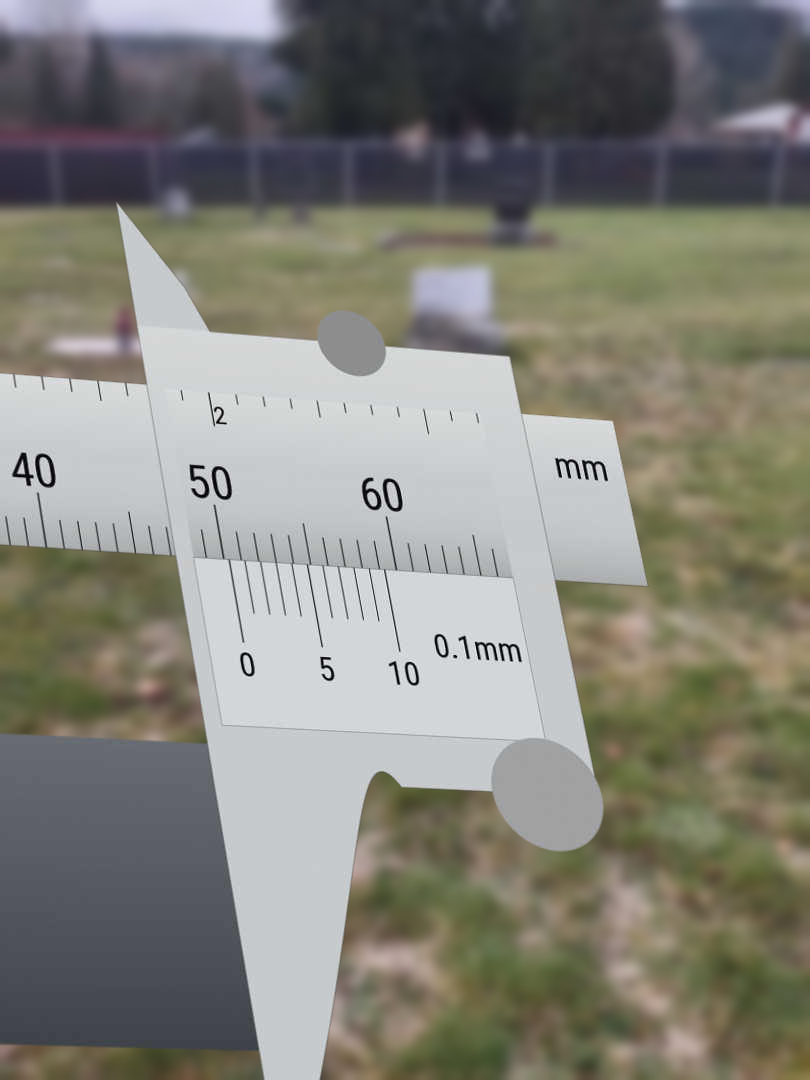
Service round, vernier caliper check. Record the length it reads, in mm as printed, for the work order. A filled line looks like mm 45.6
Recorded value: mm 50.3
